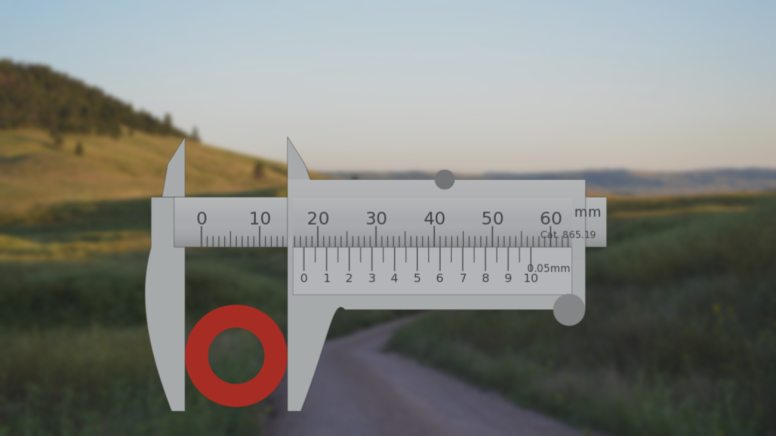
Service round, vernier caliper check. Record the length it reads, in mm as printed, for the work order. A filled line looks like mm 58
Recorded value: mm 17.6
